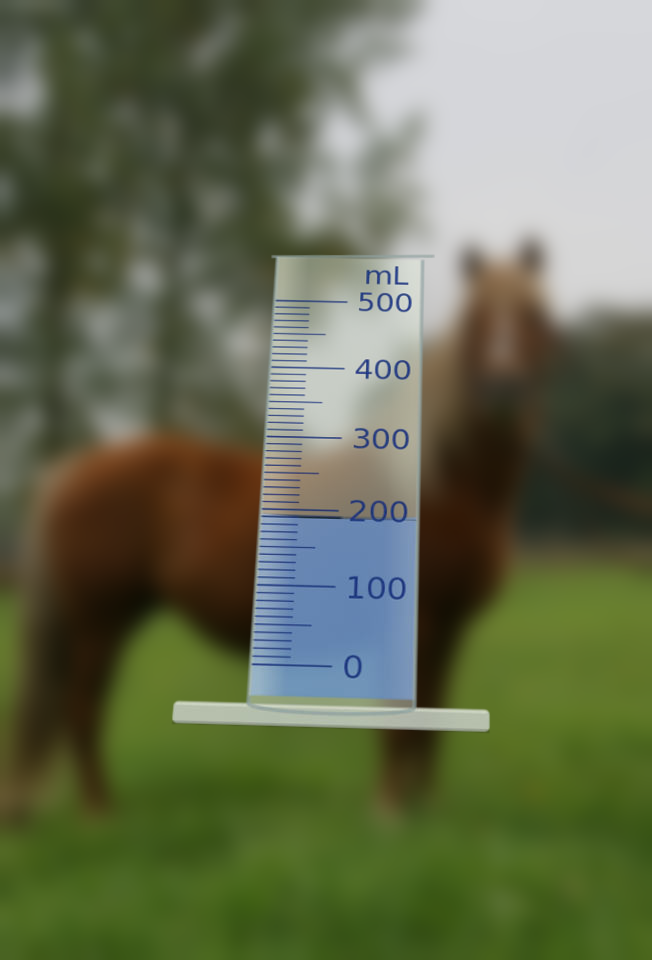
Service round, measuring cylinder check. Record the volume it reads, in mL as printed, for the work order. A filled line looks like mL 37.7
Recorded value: mL 190
